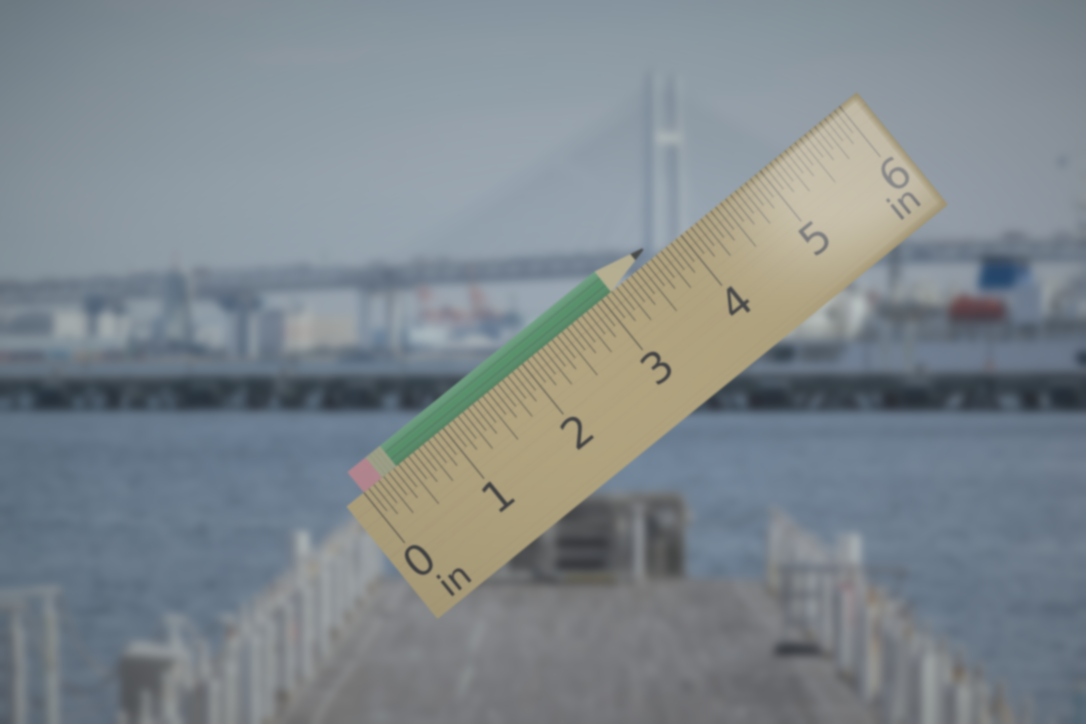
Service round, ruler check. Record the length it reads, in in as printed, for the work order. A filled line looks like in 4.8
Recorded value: in 3.625
